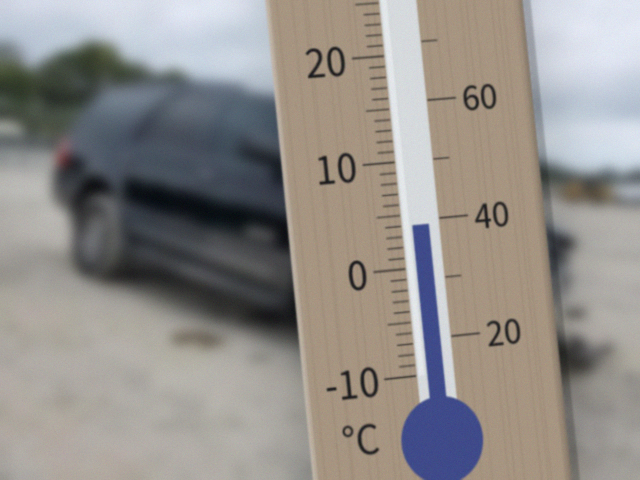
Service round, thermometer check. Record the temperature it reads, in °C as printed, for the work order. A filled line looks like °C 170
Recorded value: °C 4
